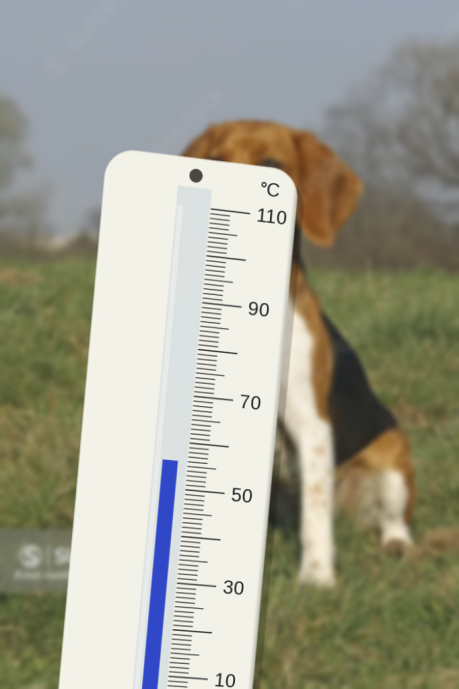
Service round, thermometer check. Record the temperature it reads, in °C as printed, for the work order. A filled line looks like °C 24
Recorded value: °C 56
